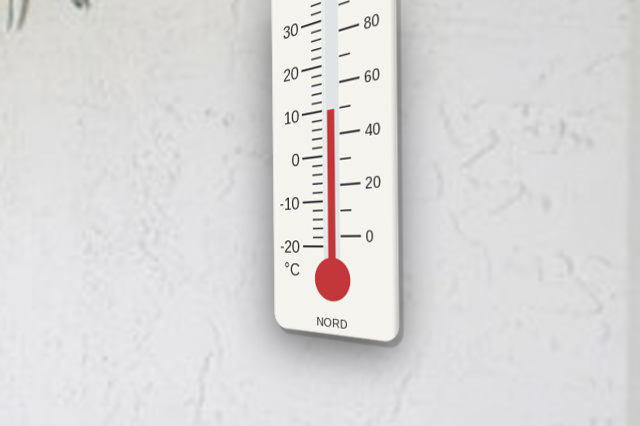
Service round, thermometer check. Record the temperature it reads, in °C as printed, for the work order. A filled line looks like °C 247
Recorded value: °C 10
